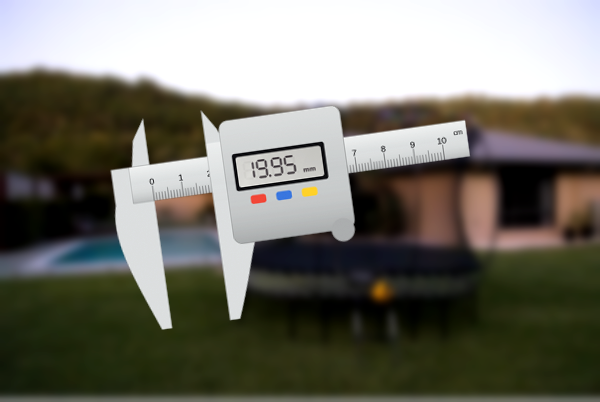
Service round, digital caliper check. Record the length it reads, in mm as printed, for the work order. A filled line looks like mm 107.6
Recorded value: mm 19.95
